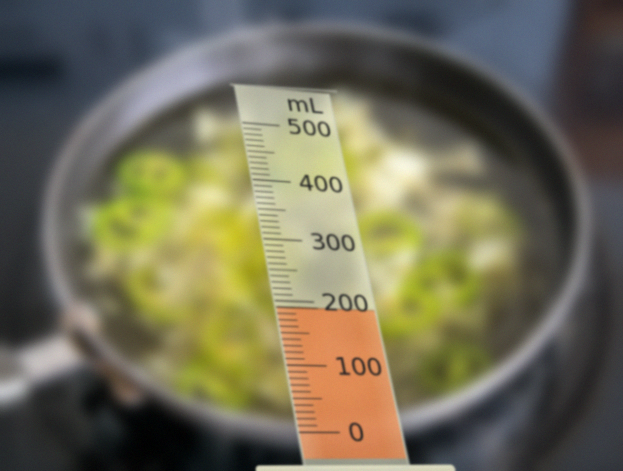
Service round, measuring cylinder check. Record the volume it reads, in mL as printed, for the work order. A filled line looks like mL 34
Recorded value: mL 190
